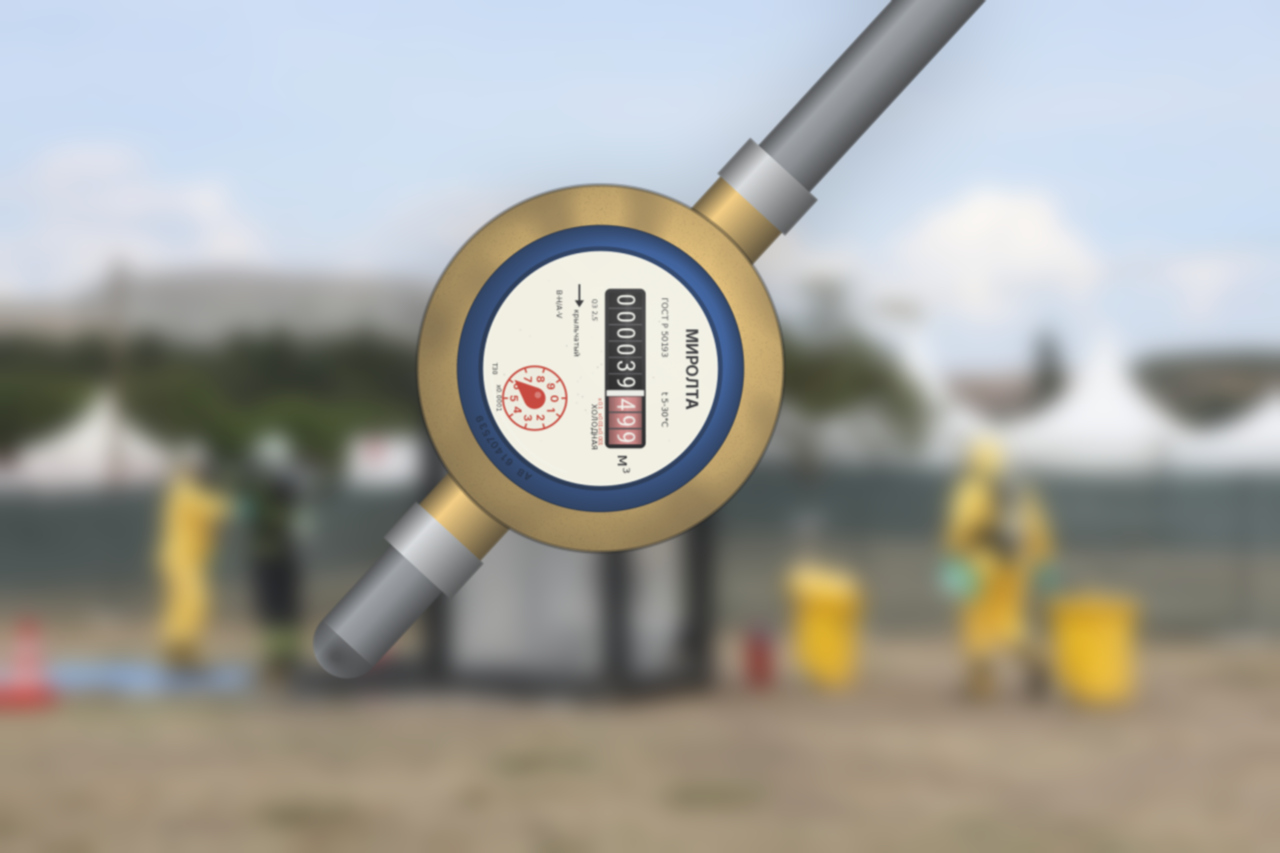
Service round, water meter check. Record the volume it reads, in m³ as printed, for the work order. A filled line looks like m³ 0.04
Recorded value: m³ 39.4996
